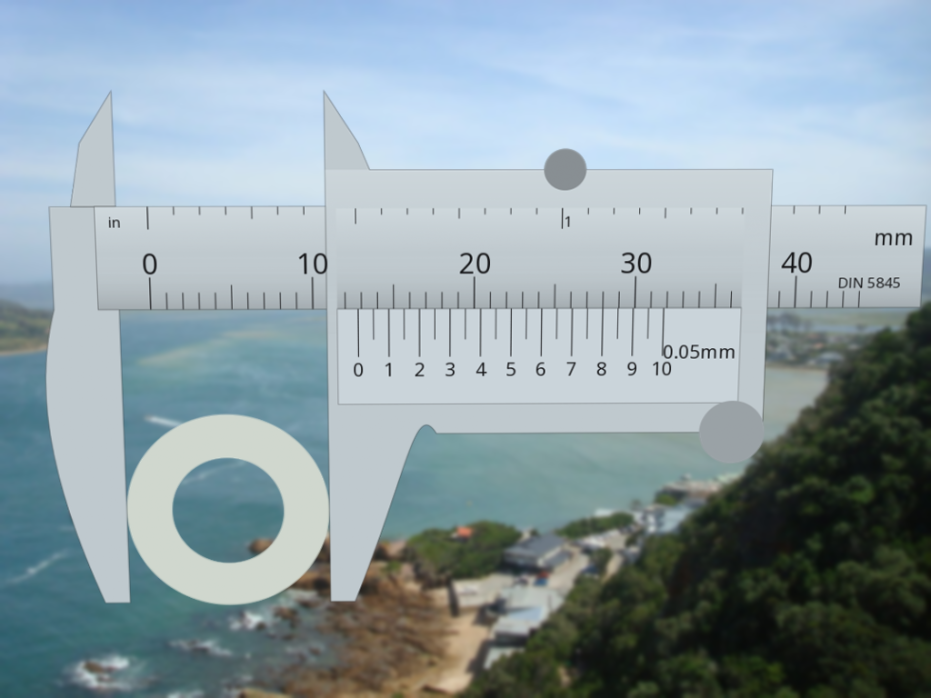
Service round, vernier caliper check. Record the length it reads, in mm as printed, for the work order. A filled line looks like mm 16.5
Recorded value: mm 12.8
